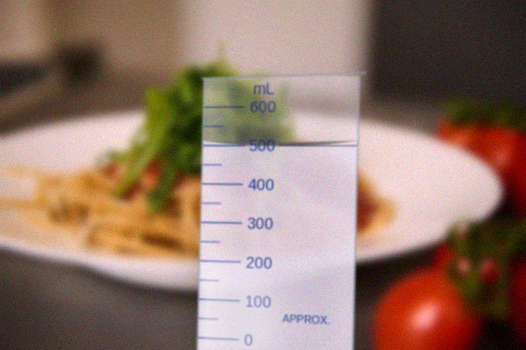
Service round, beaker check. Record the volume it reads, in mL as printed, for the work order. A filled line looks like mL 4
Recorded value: mL 500
